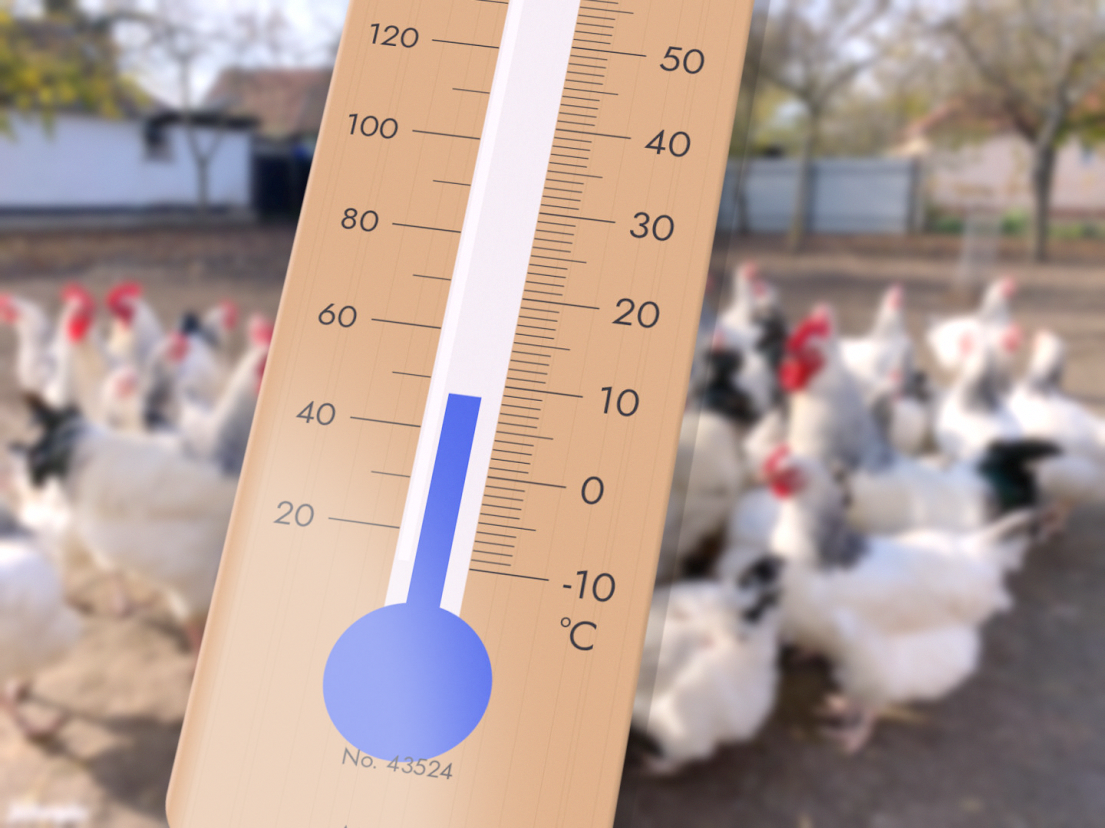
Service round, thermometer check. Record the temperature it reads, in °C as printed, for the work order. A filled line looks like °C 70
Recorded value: °C 8.5
